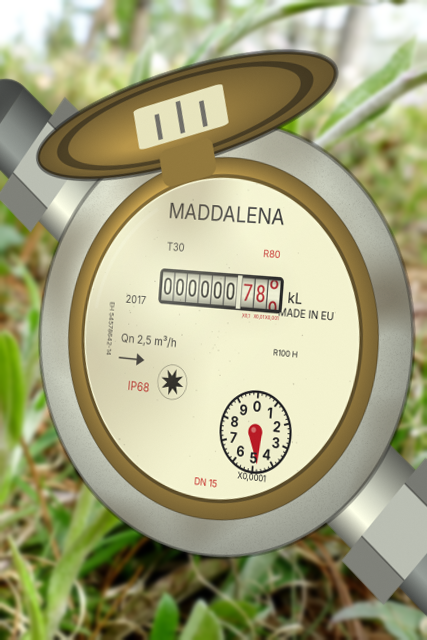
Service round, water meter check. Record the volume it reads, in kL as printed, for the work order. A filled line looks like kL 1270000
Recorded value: kL 0.7884
